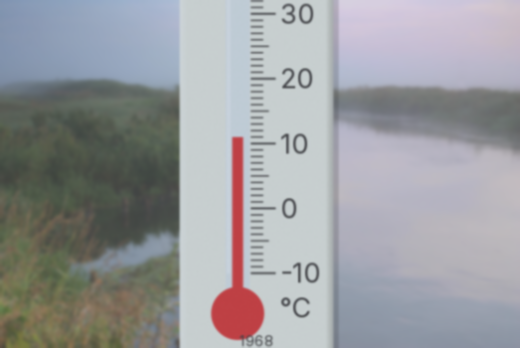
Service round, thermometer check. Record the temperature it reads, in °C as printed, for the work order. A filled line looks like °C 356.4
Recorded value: °C 11
